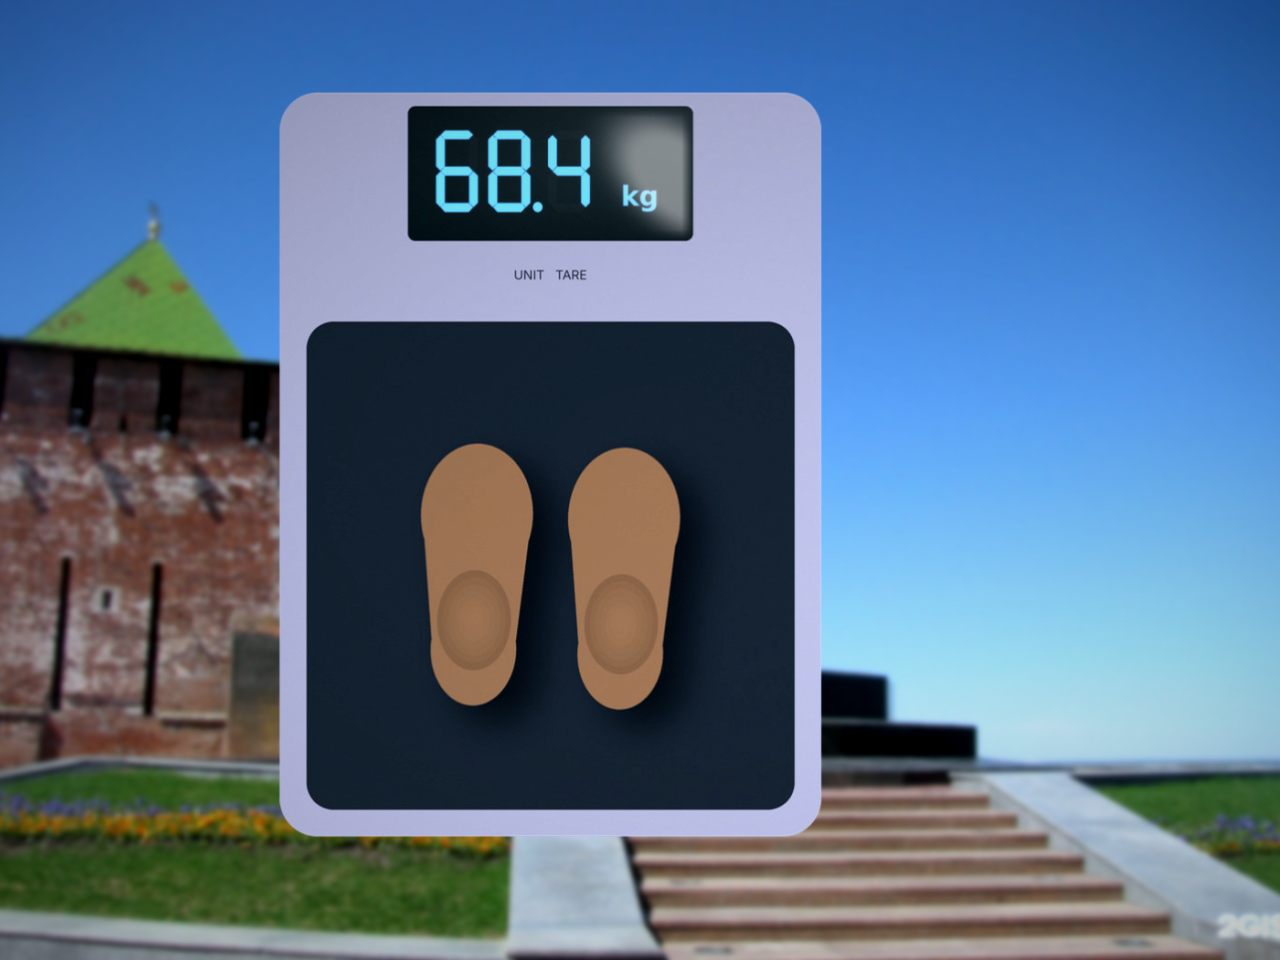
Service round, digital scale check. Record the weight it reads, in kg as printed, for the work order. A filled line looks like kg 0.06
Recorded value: kg 68.4
